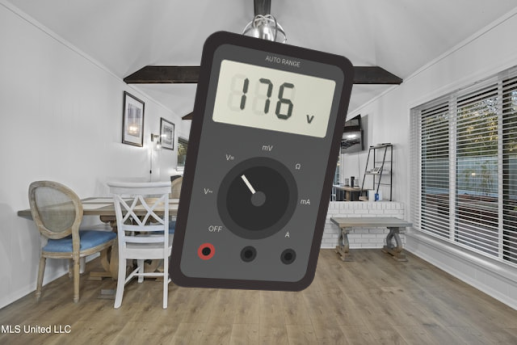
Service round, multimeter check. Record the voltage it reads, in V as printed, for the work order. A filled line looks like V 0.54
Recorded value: V 176
